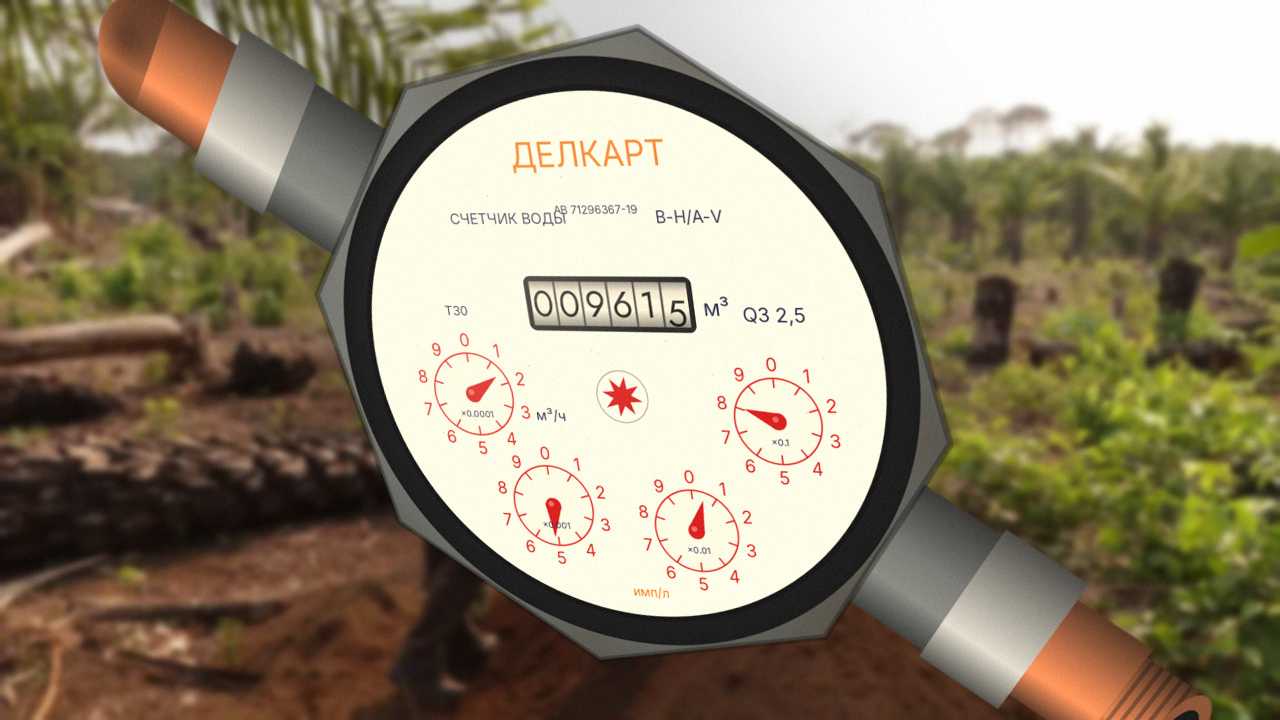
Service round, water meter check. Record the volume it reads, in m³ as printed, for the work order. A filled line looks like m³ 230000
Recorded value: m³ 9614.8051
